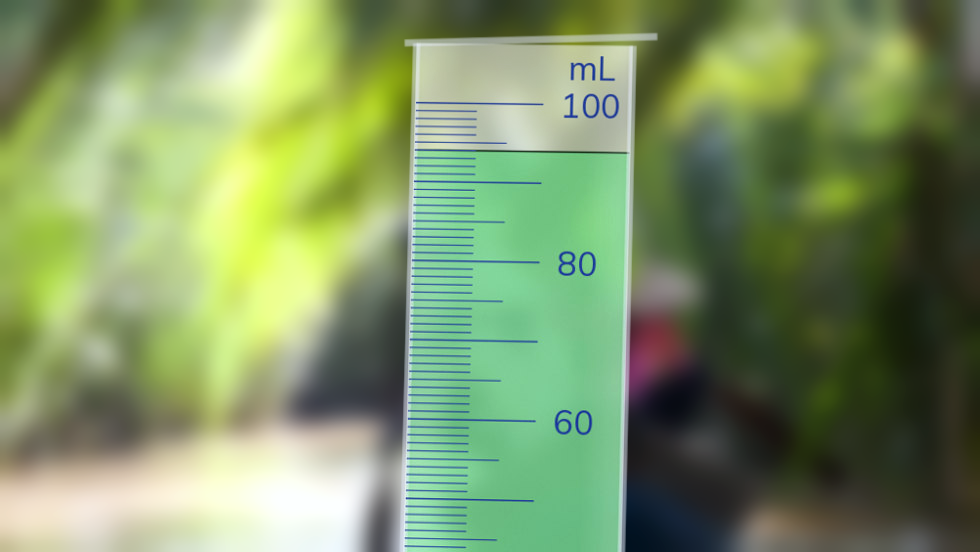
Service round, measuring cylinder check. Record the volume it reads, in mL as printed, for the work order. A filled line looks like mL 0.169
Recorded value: mL 94
